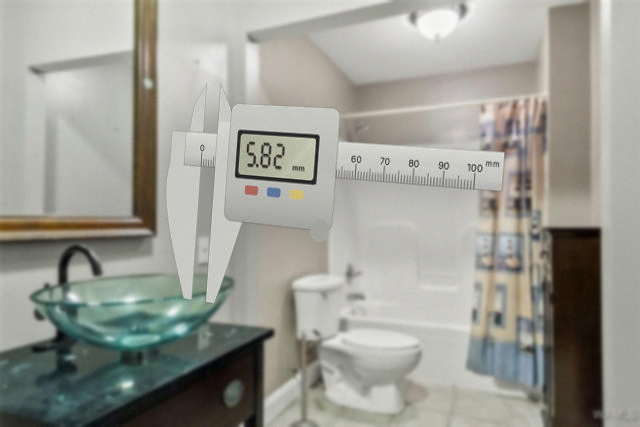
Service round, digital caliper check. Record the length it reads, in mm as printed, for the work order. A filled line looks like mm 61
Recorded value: mm 5.82
